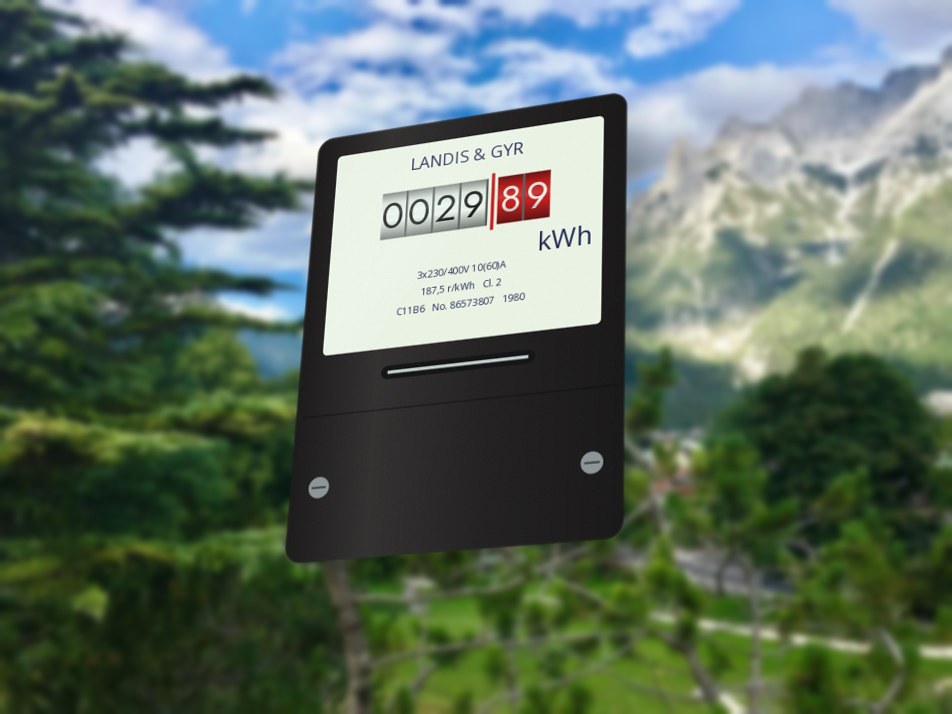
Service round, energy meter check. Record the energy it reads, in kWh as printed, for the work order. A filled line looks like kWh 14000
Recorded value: kWh 29.89
